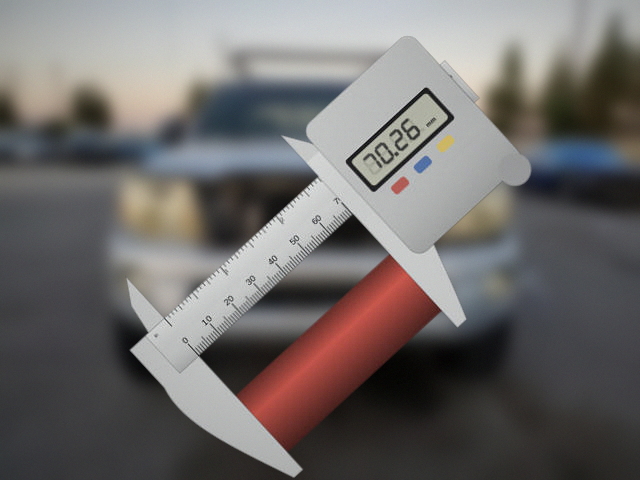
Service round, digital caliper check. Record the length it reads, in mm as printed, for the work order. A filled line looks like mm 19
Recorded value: mm 70.26
